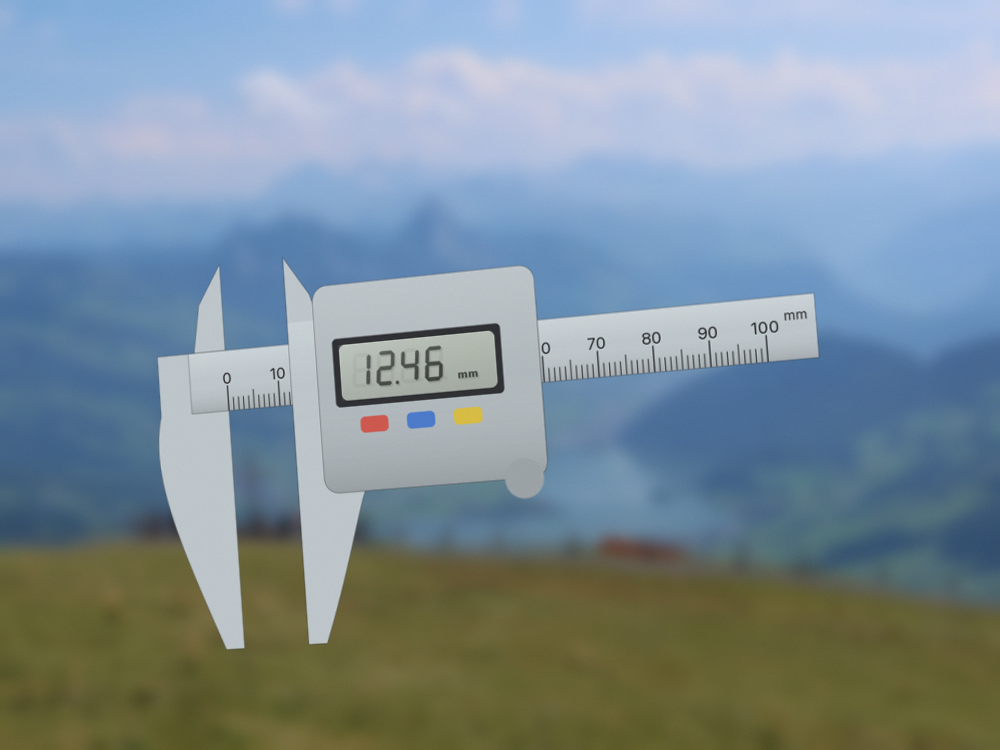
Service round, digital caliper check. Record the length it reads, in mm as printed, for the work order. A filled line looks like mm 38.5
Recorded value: mm 12.46
